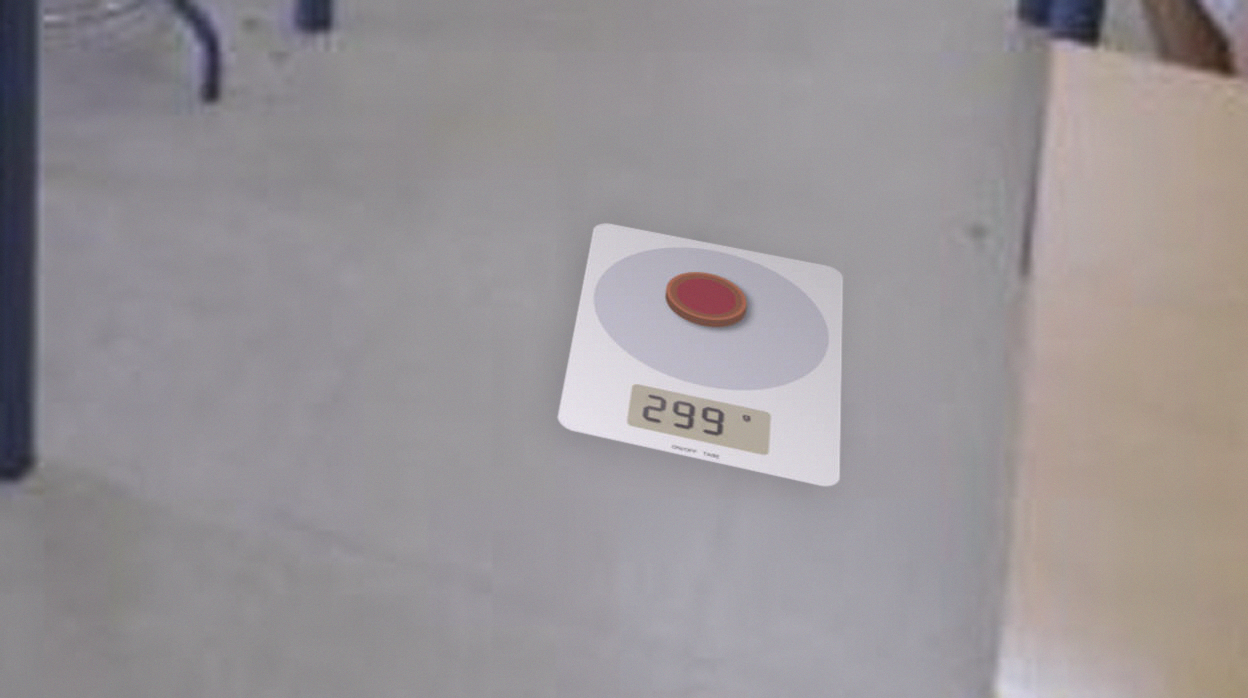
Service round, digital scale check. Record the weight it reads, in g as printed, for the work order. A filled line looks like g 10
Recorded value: g 299
